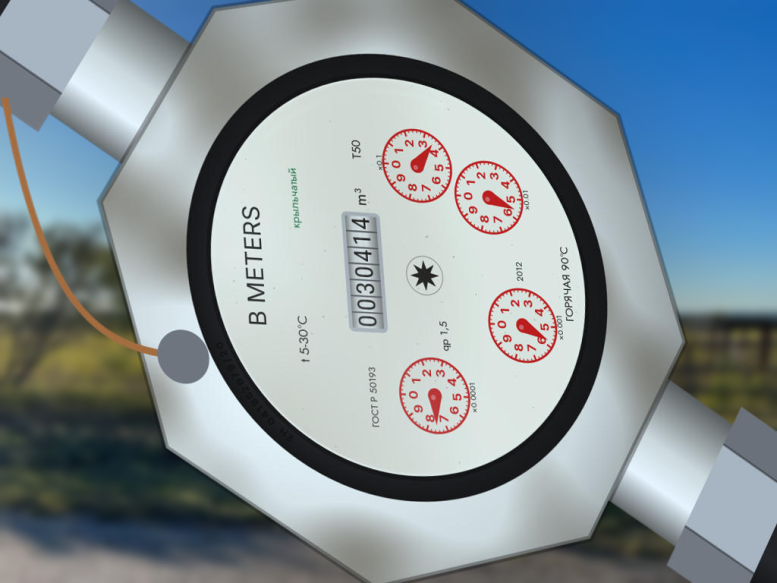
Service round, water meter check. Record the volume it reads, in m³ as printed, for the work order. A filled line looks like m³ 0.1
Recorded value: m³ 30414.3557
